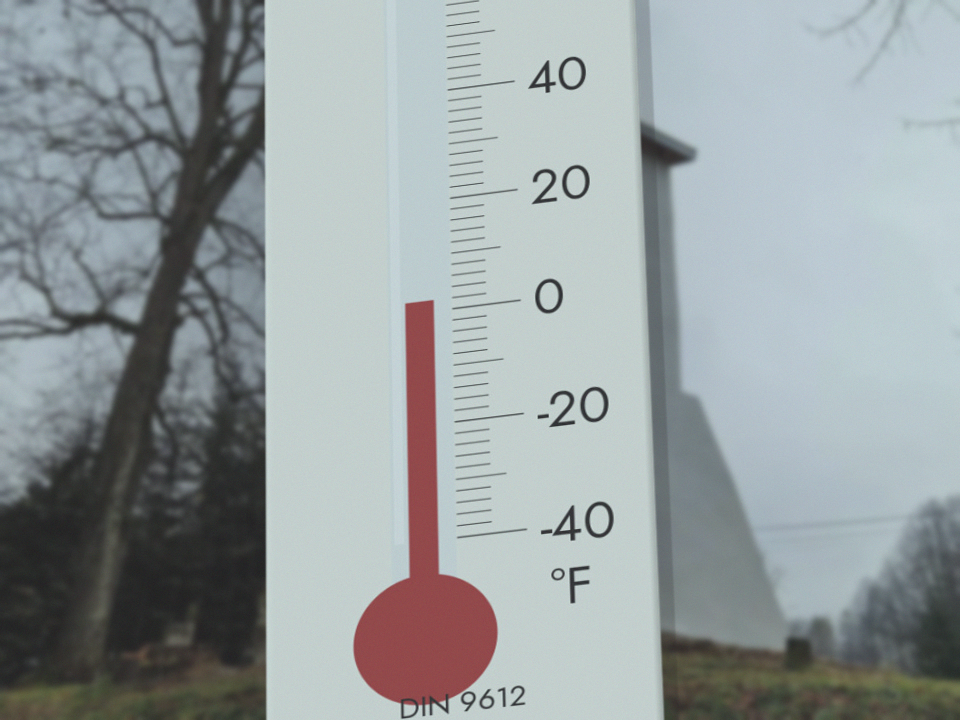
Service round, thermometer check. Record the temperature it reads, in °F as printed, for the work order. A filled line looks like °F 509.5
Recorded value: °F 2
